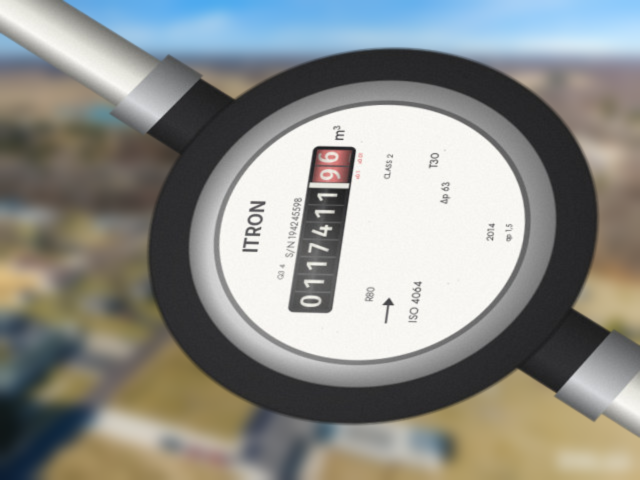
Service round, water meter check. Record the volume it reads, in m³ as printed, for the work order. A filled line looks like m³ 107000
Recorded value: m³ 117411.96
